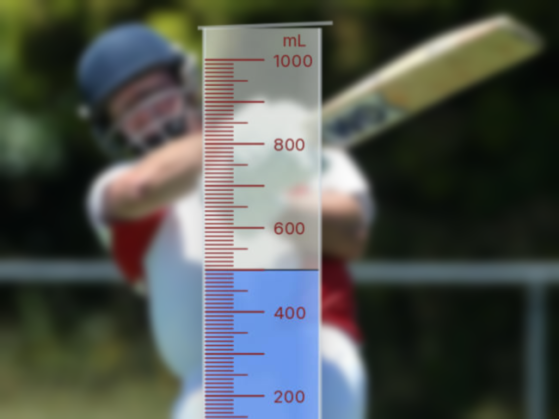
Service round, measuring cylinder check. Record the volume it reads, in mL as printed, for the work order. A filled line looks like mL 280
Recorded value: mL 500
